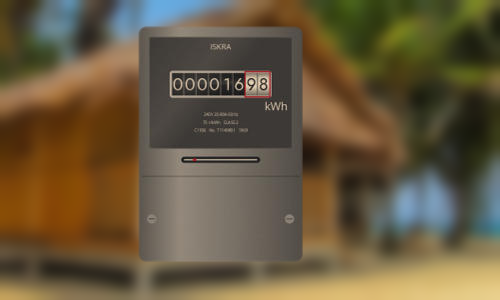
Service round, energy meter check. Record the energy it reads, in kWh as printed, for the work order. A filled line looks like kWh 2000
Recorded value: kWh 16.98
